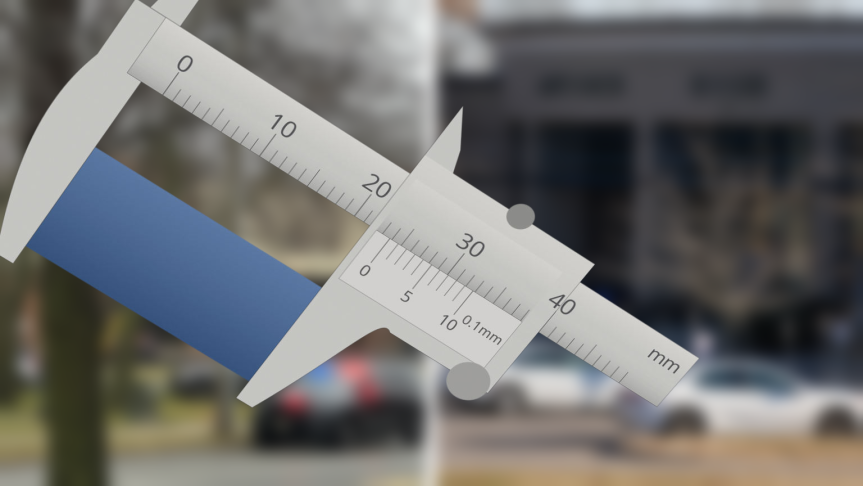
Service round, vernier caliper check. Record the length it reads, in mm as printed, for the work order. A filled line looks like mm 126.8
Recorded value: mm 23.8
